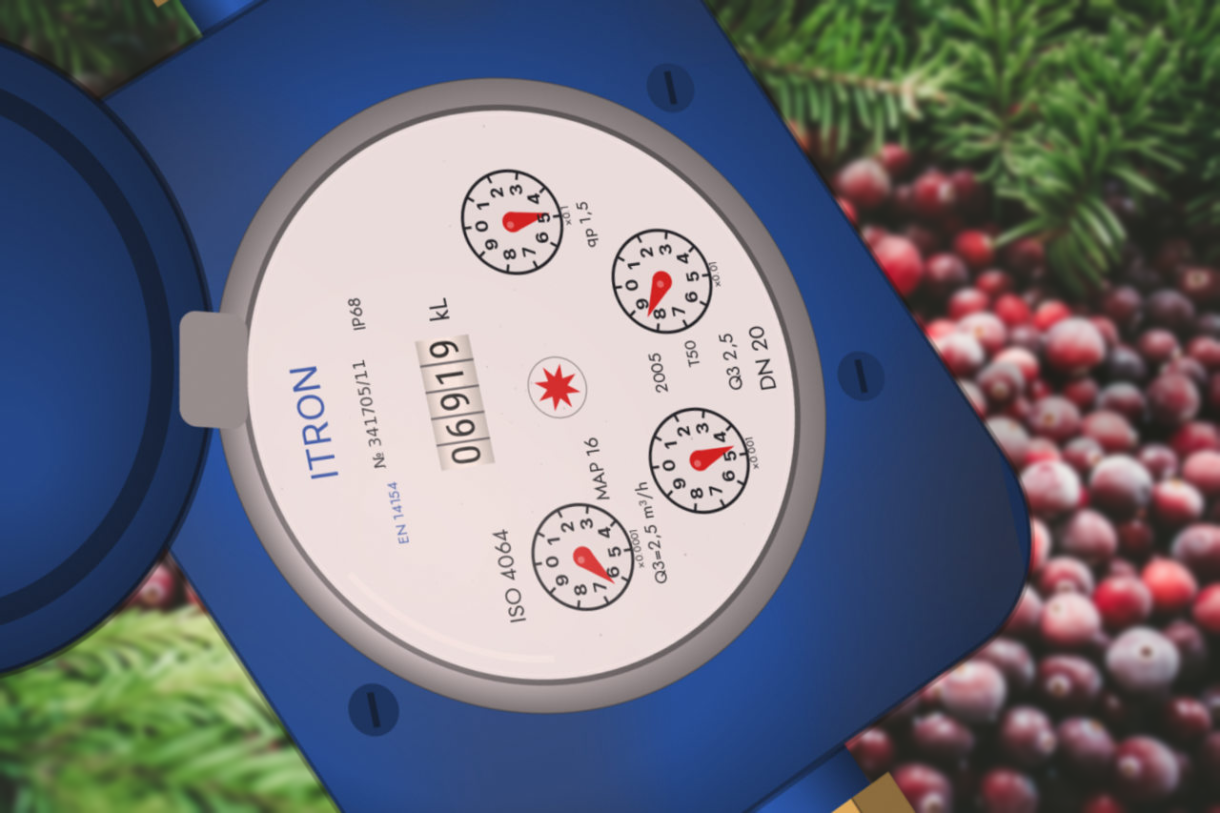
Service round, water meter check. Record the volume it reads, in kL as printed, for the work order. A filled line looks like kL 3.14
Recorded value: kL 6919.4846
